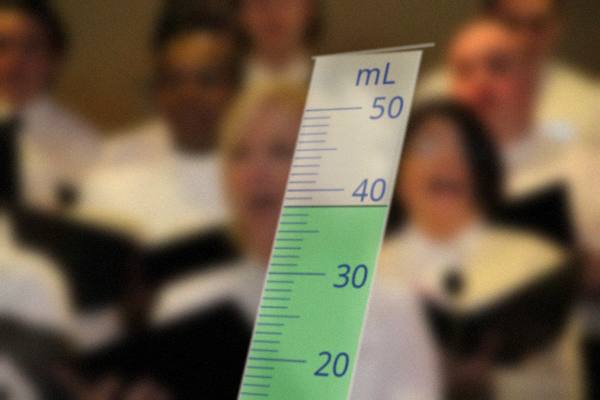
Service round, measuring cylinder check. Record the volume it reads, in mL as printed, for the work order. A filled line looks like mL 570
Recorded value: mL 38
